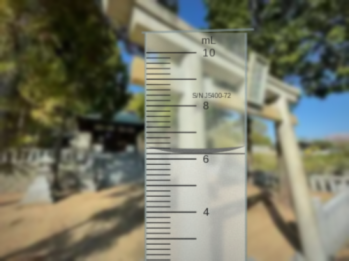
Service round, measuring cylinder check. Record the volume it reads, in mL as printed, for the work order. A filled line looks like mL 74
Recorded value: mL 6.2
